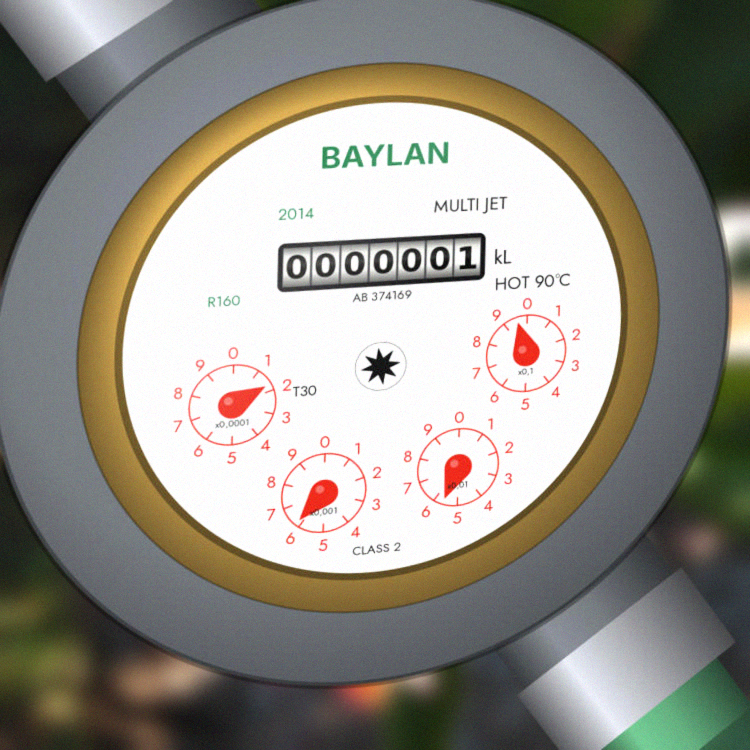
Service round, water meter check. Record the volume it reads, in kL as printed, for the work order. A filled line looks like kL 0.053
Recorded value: kL 0.9561
